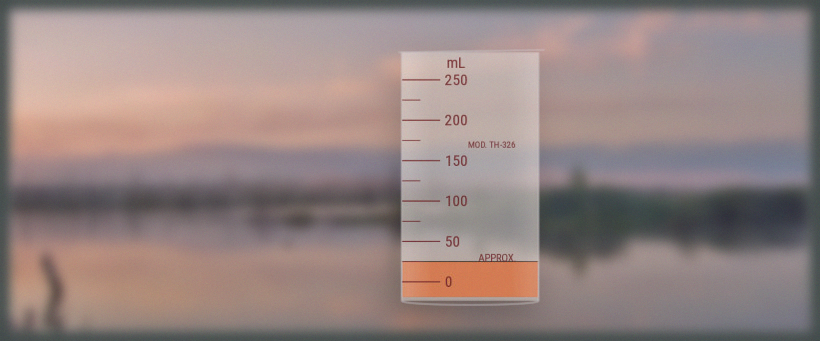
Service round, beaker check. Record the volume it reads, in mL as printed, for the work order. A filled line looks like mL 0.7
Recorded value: mL 25
